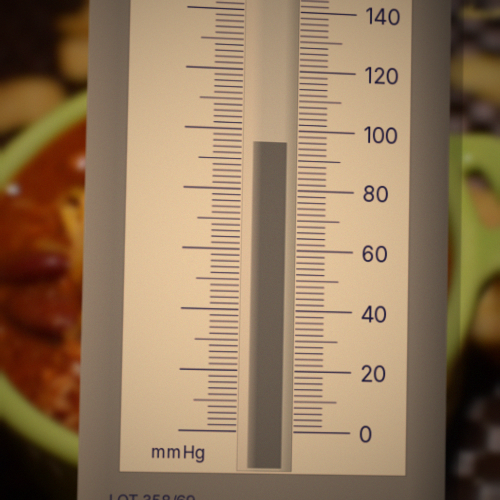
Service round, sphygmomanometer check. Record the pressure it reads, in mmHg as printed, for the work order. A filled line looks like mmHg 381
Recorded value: mmHg 96
